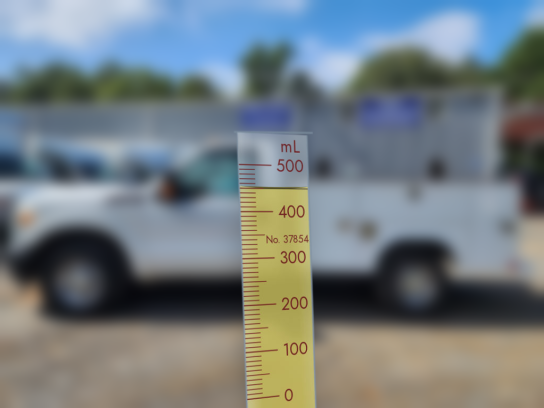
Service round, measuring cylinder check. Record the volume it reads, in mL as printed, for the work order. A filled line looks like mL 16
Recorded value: mL 450
